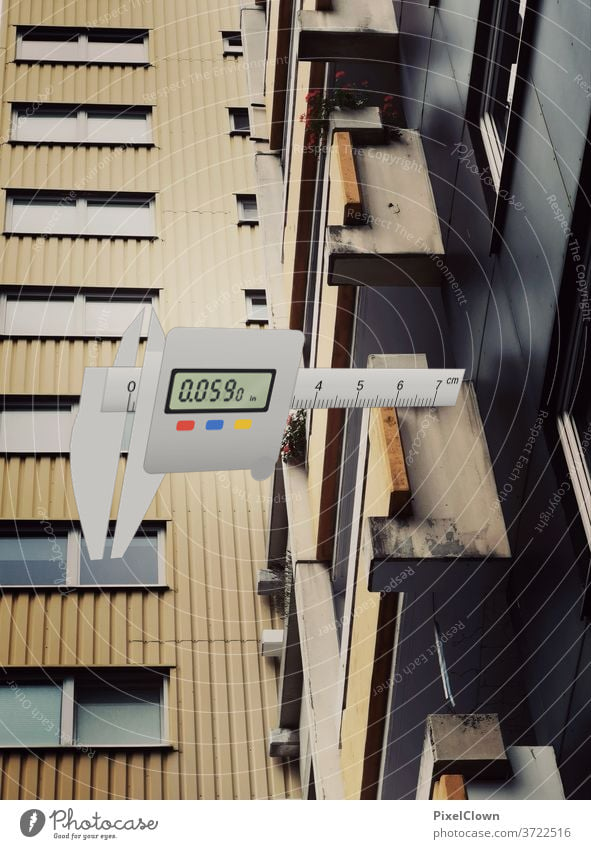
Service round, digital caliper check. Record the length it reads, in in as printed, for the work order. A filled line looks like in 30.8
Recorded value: in 0.0590
